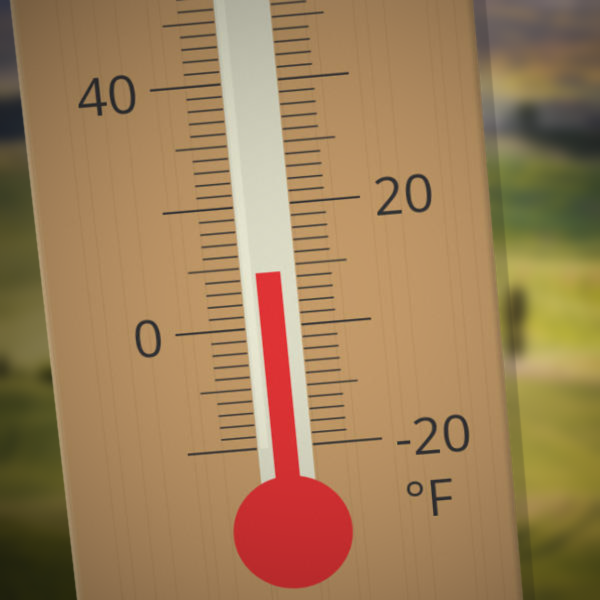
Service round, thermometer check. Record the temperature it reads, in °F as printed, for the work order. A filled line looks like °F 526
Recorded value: °F 9
